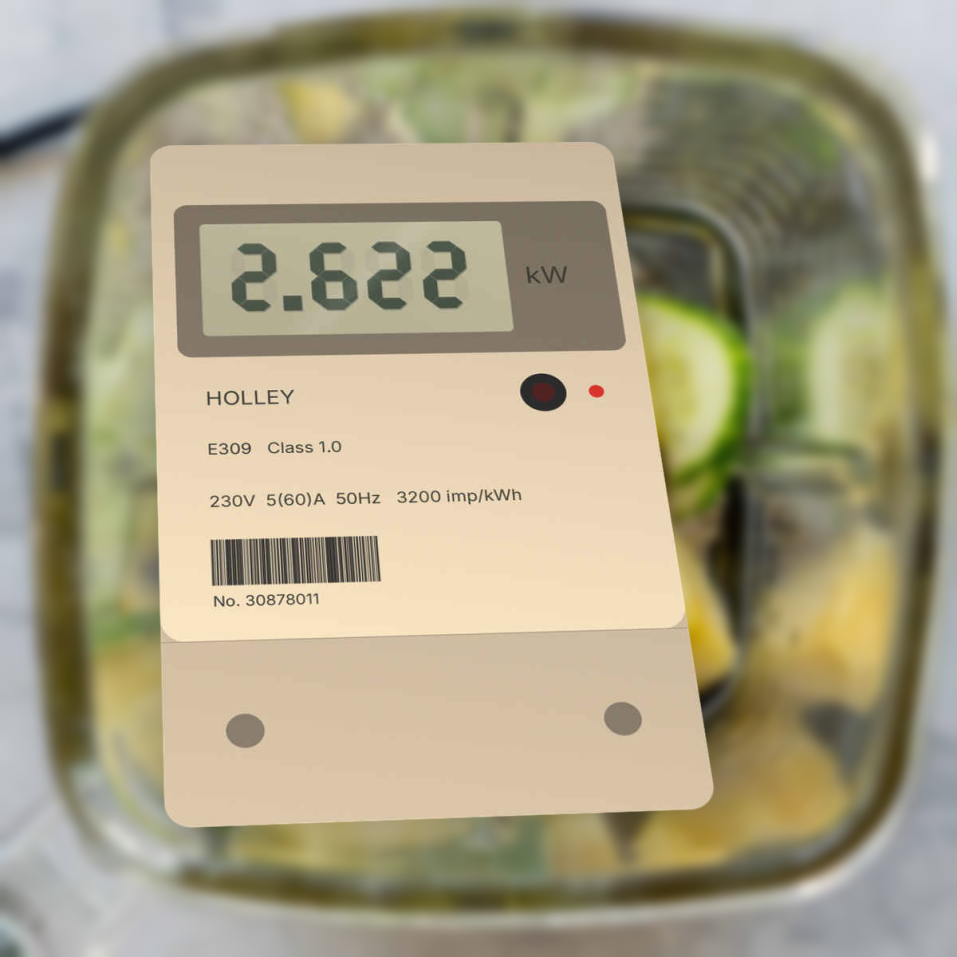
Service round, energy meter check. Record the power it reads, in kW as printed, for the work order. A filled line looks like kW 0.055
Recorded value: kW 2.622
